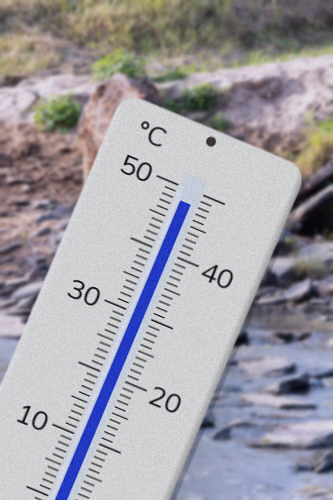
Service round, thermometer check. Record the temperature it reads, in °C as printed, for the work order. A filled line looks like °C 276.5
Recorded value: °C 48
